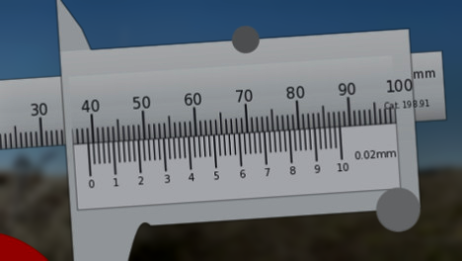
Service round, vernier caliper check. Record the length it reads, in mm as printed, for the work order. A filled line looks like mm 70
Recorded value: mm 39.0
